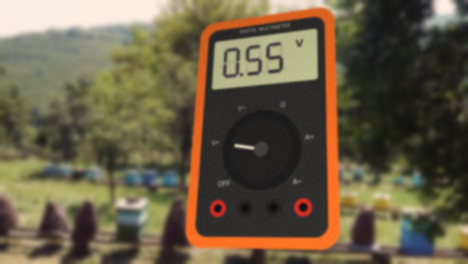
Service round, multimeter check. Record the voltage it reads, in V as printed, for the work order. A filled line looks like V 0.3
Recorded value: V 0.55
